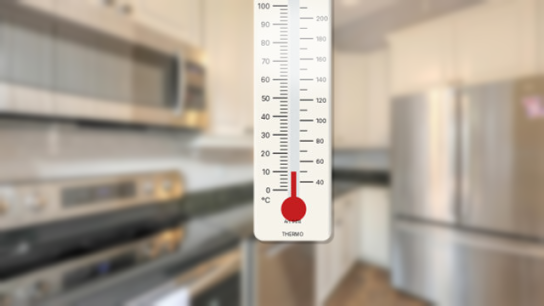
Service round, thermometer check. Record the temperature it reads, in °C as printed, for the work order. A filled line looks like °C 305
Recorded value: °C 10
